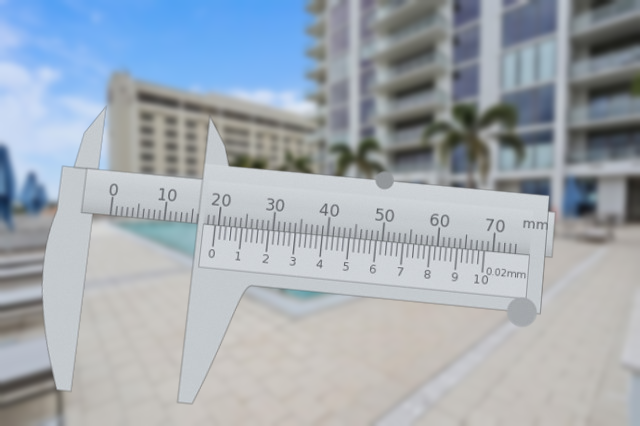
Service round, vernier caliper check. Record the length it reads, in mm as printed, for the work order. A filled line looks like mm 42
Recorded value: mm 19.4
